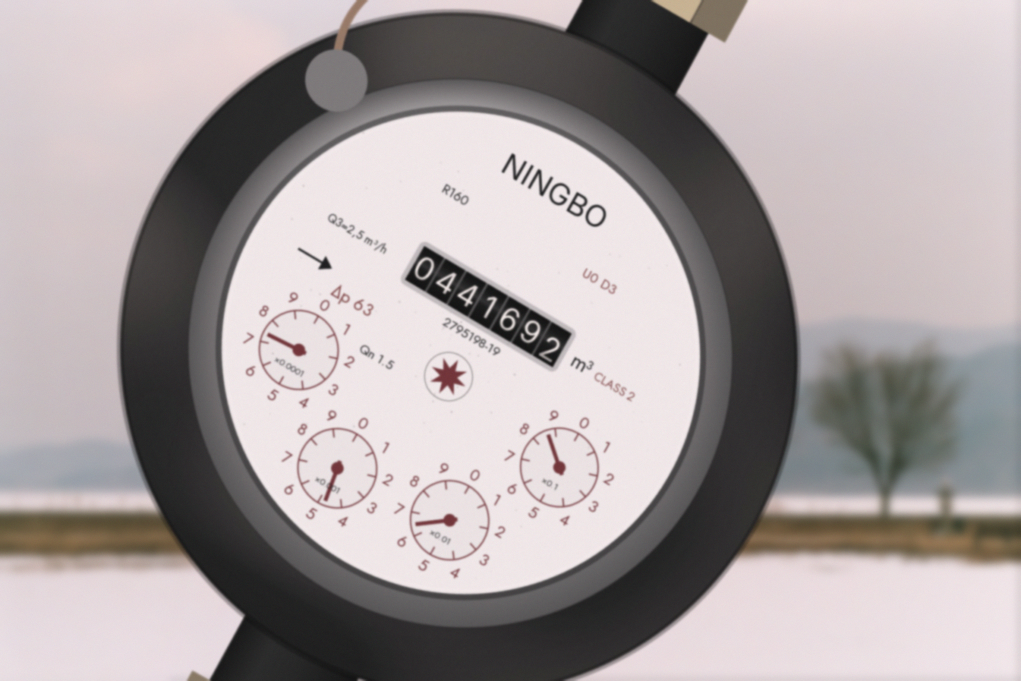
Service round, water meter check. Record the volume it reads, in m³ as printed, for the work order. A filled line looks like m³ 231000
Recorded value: m³ 441691.8647
